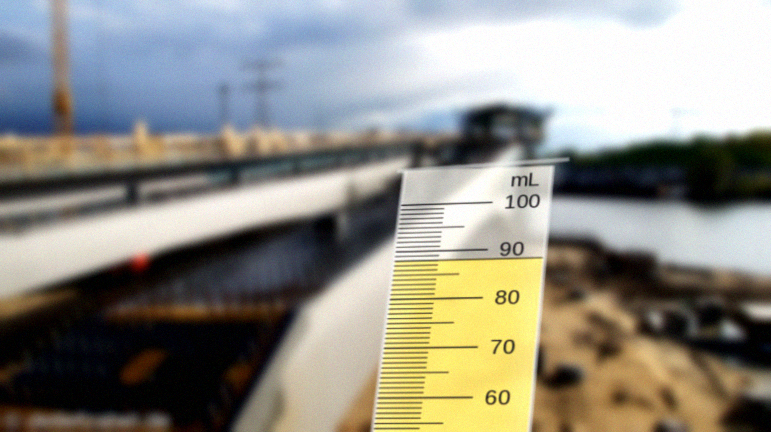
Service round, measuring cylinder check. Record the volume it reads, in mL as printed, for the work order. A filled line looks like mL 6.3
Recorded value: mL 88
